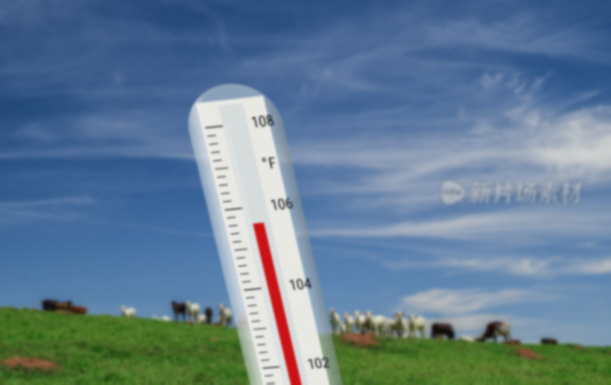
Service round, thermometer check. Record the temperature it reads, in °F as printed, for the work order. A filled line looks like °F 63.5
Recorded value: °F 105.6
